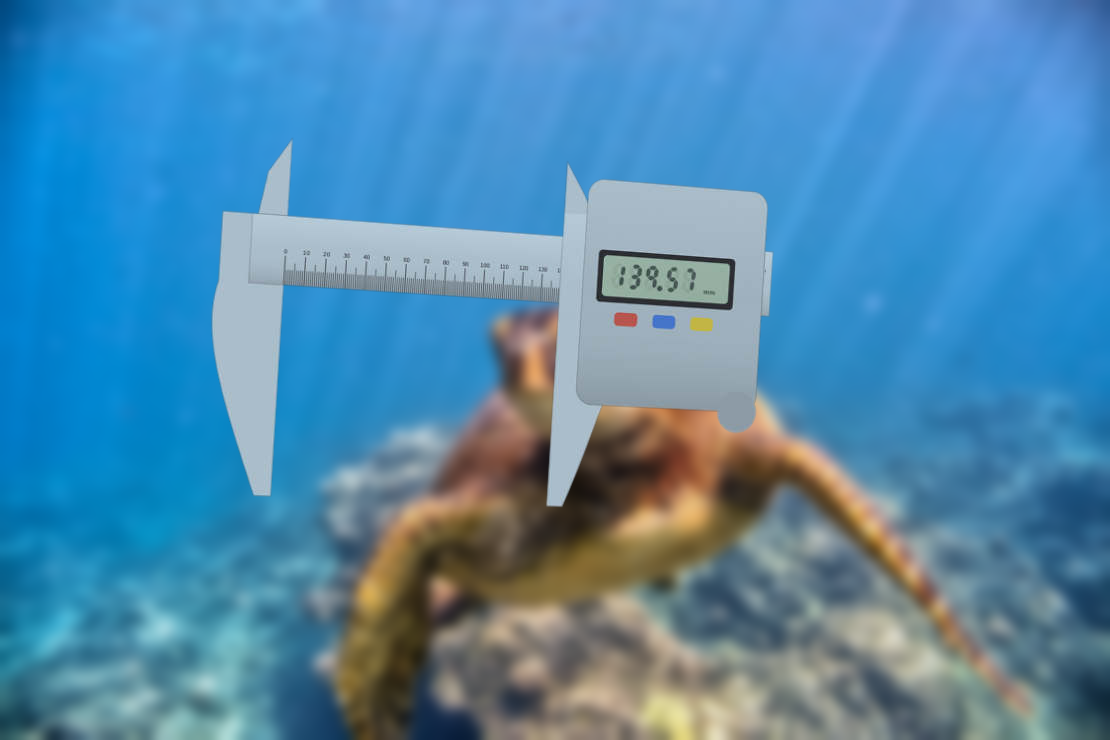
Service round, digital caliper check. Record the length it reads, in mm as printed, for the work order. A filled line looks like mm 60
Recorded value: mm 139.57
